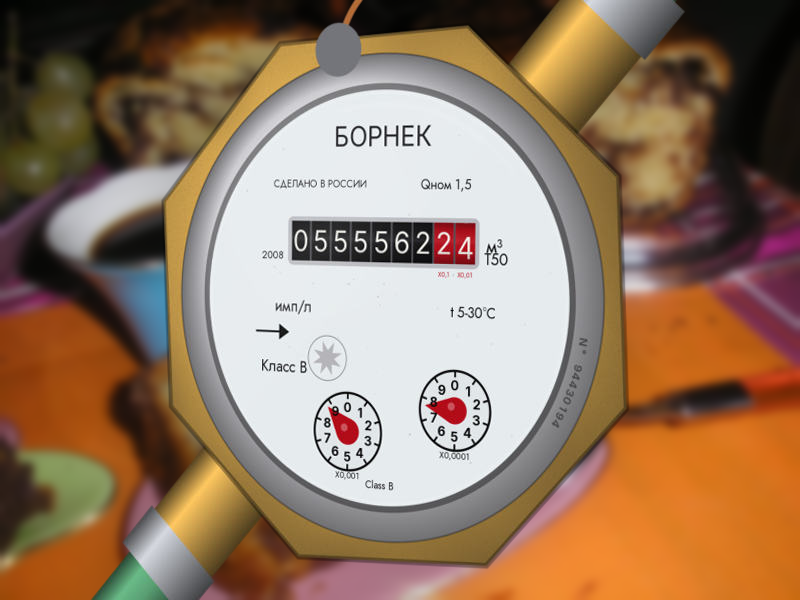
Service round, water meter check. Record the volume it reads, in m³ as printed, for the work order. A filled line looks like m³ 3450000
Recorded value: m³ 555562.2387
